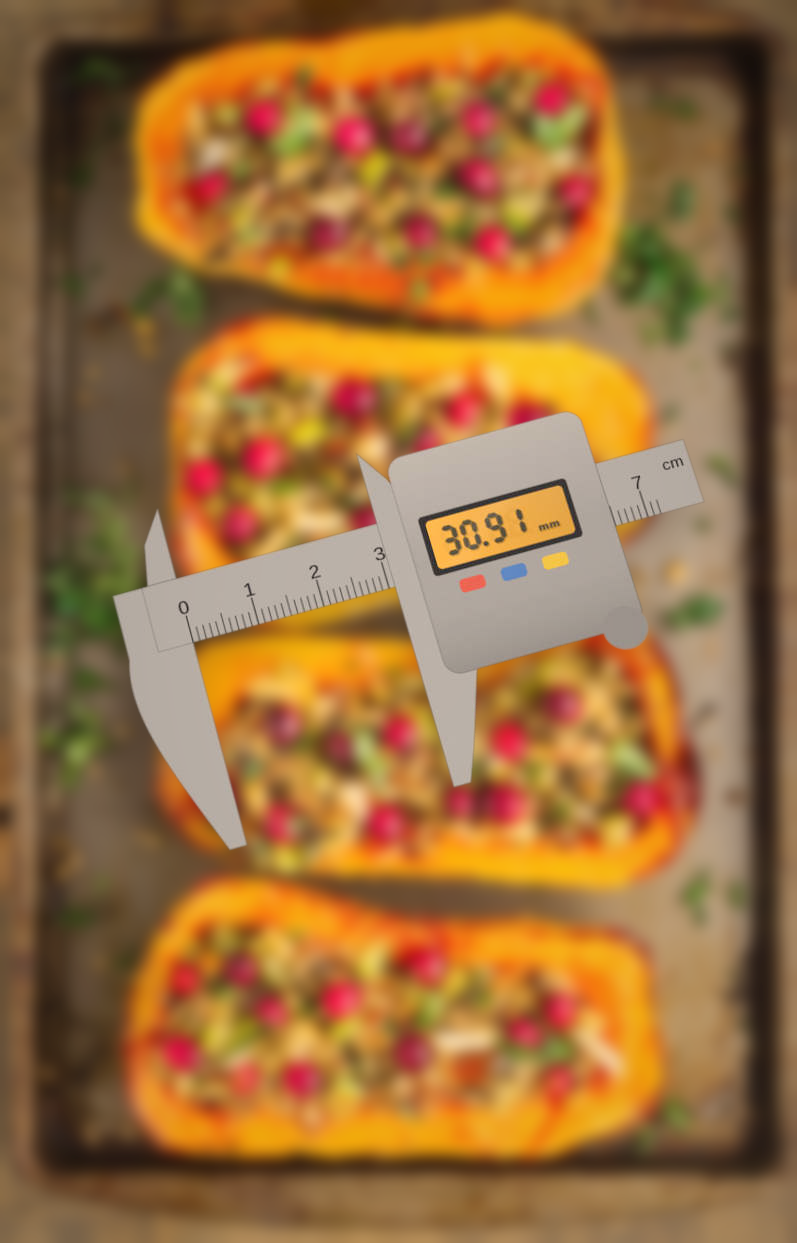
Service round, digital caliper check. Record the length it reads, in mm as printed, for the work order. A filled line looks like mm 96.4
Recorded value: mm 30.91
